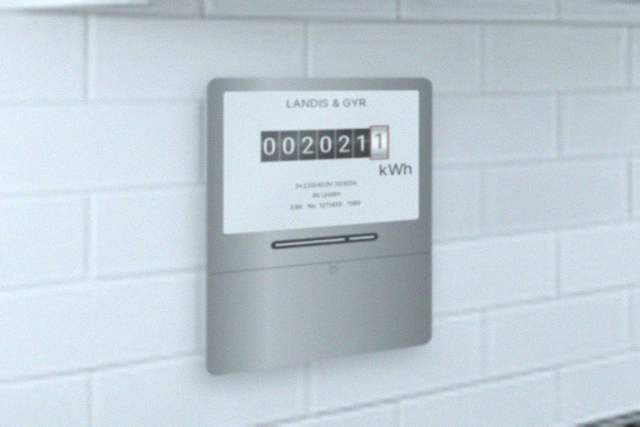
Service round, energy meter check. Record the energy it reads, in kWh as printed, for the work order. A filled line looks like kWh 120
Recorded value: kWh 2021.1
